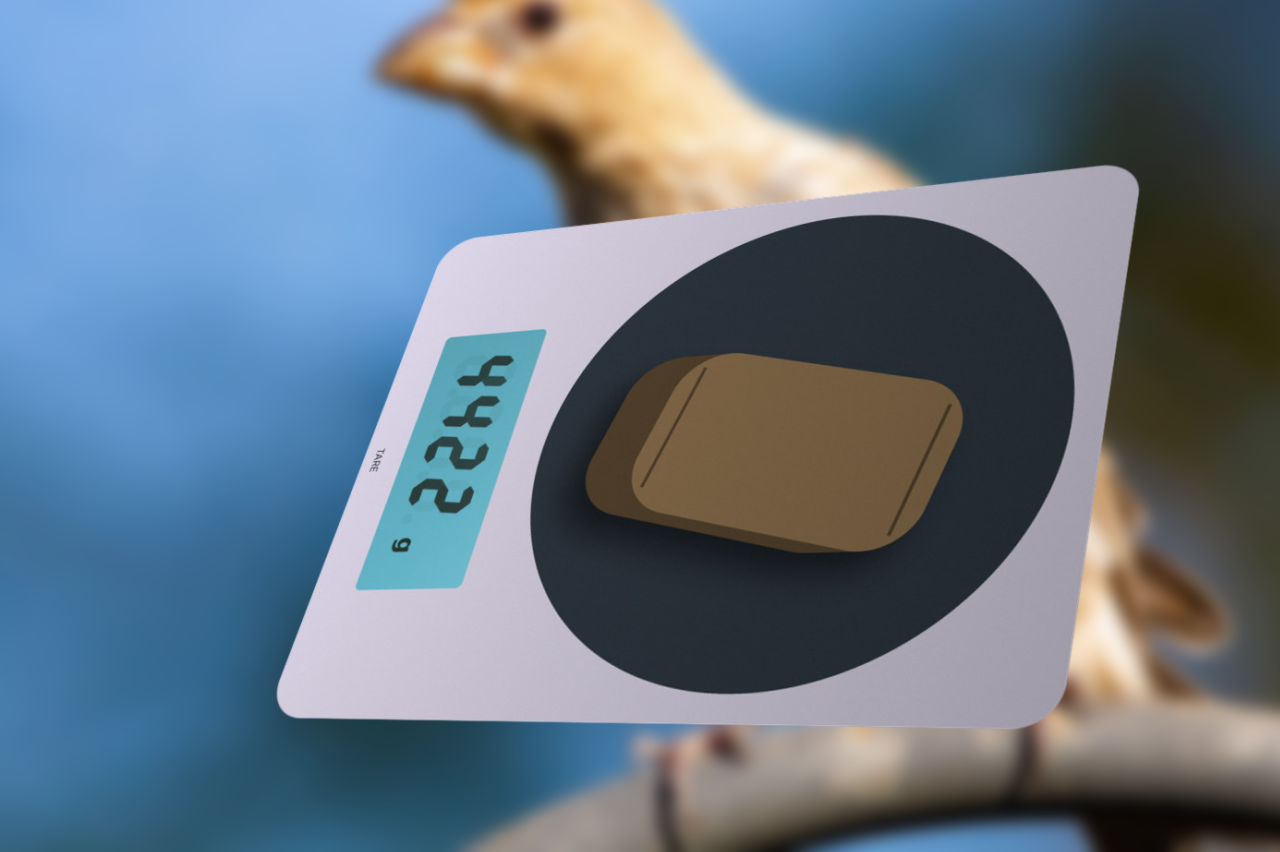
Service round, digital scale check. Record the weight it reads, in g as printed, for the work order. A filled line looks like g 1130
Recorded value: g 4422
